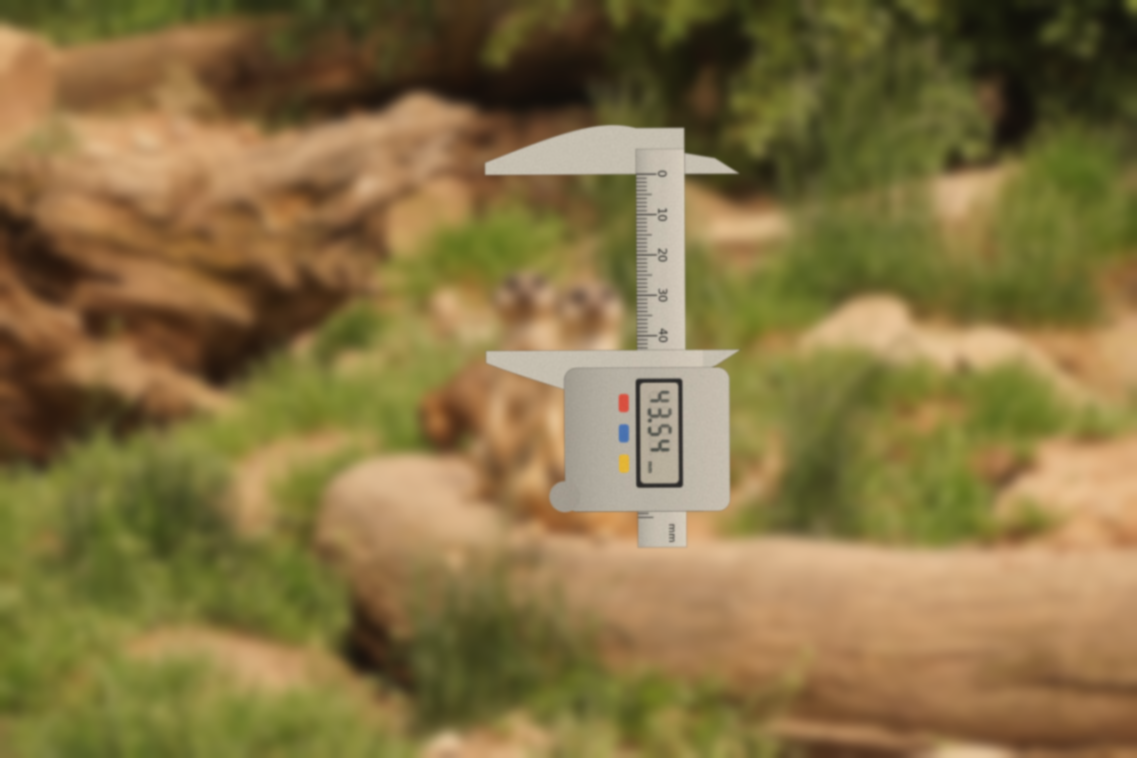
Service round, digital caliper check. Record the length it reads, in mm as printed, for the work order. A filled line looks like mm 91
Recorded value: mm 43.54
